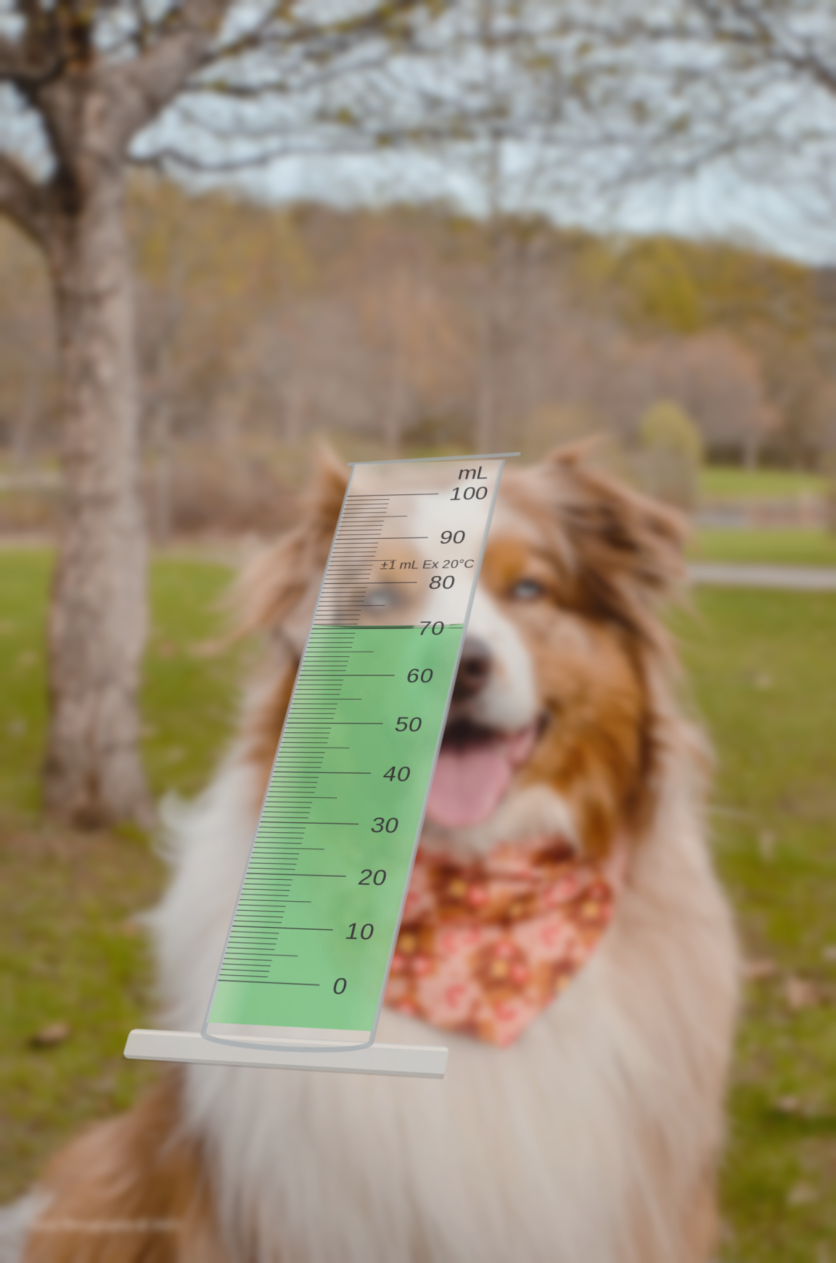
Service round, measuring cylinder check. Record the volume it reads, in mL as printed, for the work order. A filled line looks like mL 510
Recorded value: mL 70
